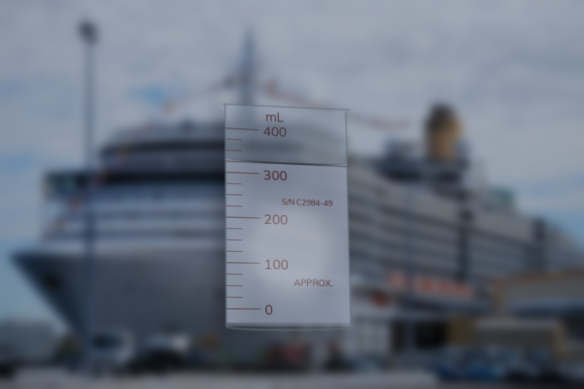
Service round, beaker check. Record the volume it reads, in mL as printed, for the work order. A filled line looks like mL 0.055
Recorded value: mL 325
